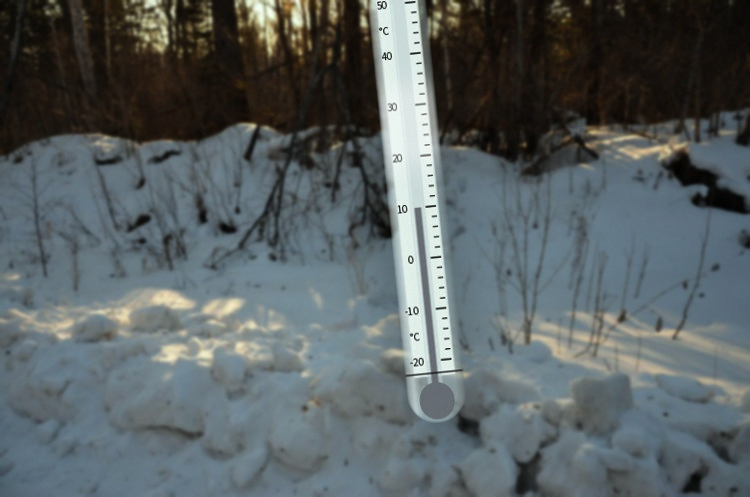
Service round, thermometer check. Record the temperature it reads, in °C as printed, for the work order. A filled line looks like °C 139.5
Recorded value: °C 10
